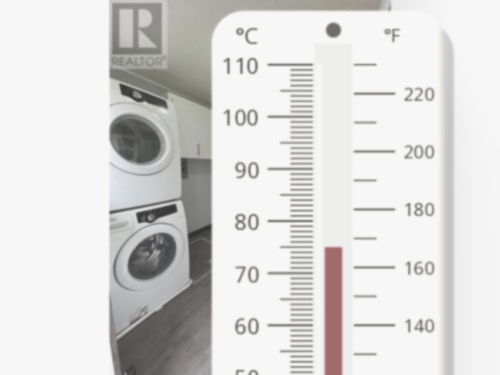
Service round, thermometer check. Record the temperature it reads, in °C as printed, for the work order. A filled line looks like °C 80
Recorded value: °C 75
